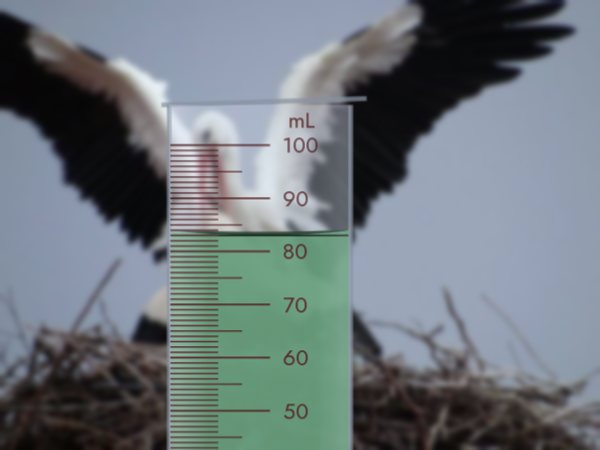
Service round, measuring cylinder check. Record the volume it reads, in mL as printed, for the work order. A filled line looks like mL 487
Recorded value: mL 83
